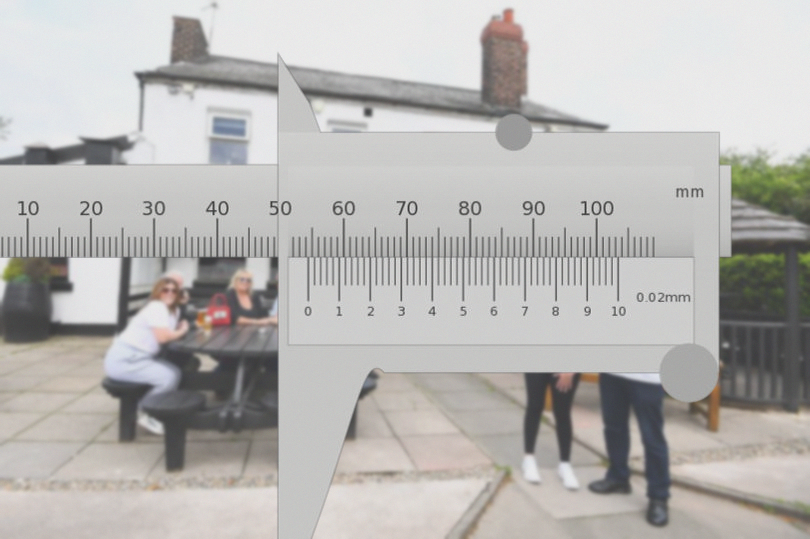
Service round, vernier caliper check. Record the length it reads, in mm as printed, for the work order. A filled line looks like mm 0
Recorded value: mm 54.4
